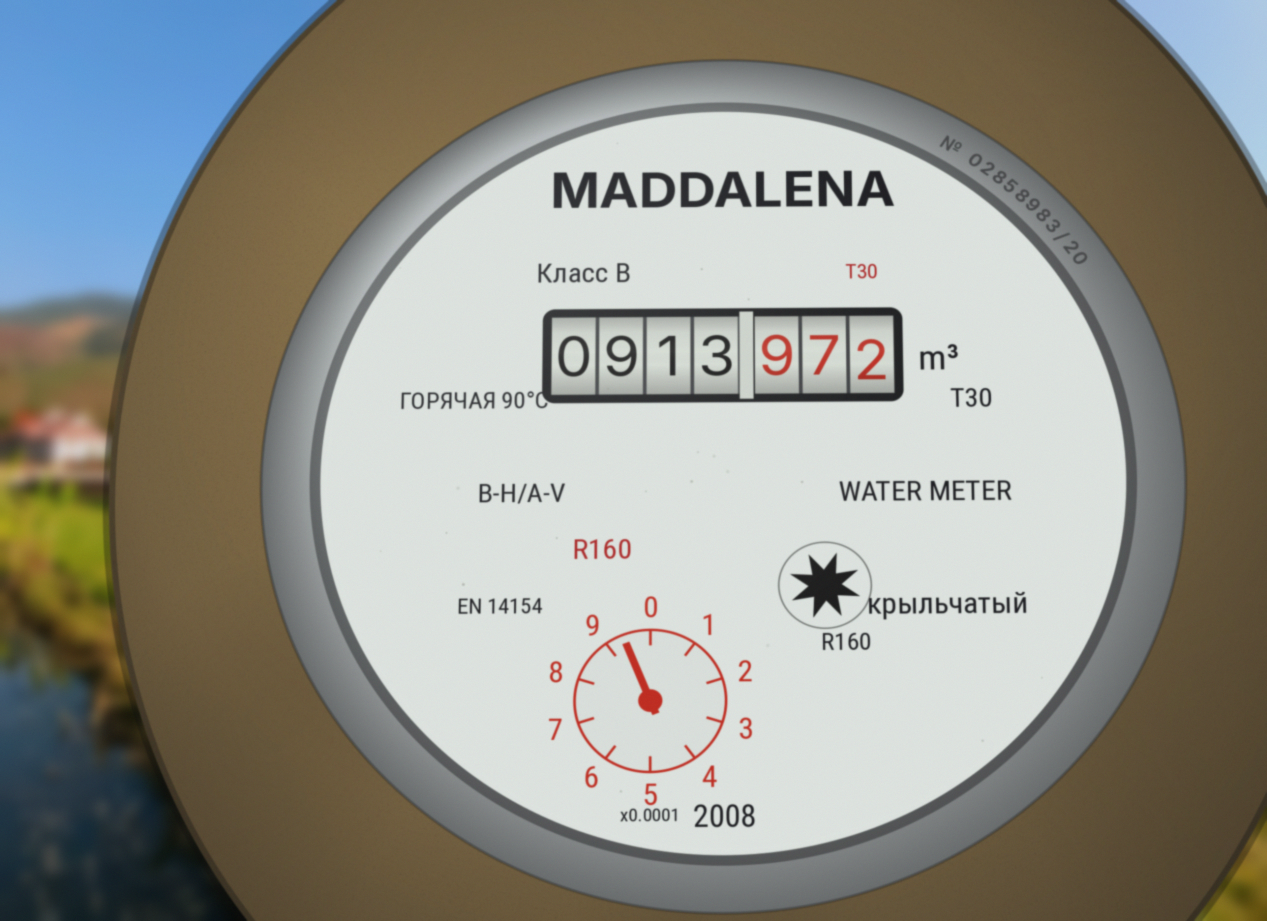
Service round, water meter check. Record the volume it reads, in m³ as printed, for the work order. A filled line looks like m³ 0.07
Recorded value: m³ 913.9719
